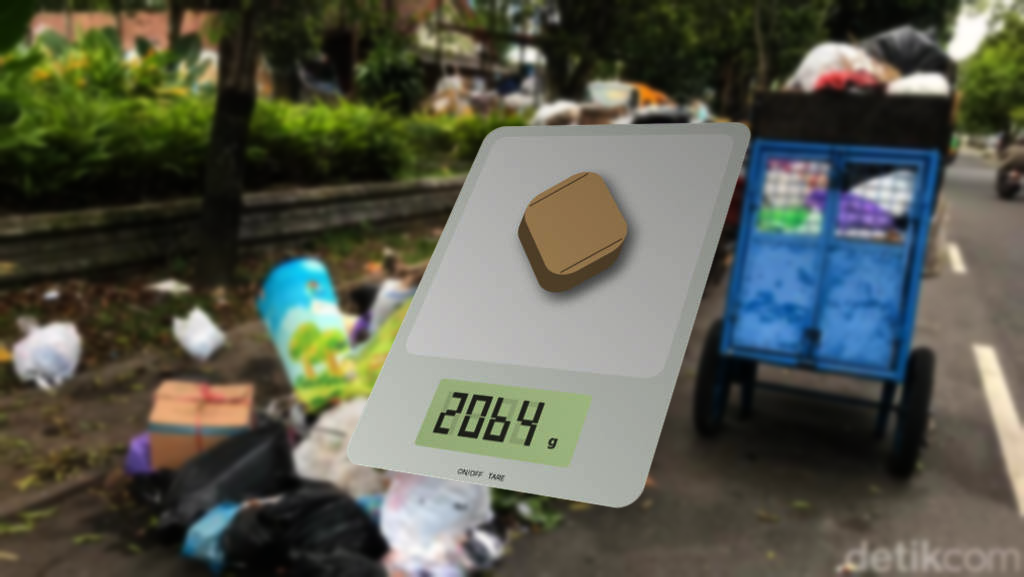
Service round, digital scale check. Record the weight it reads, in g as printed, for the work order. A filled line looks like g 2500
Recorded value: g 2064
